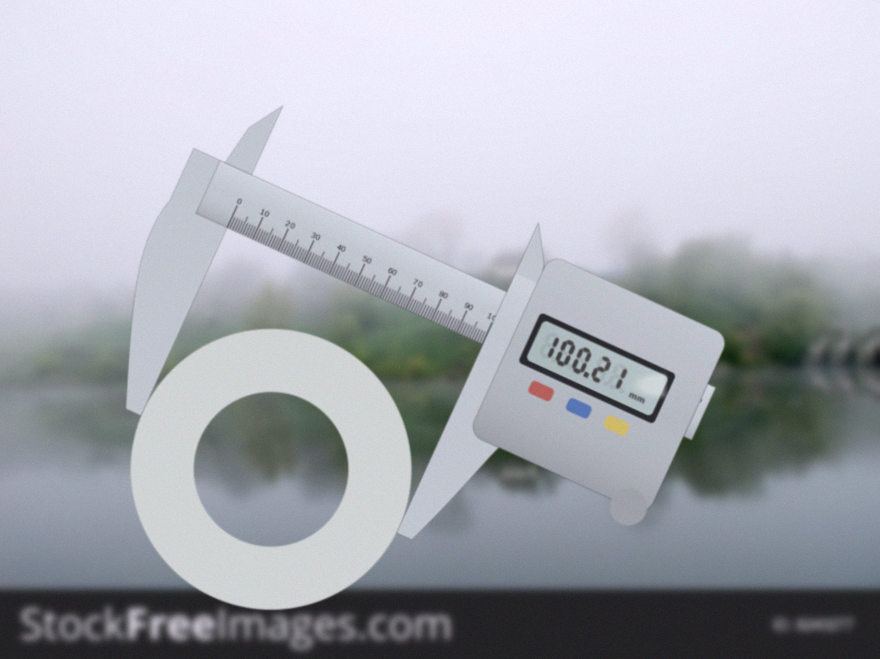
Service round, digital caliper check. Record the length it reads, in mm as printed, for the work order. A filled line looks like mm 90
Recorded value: mm 100.21
